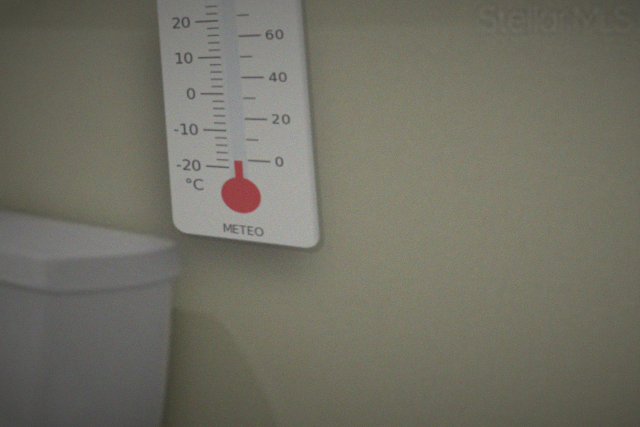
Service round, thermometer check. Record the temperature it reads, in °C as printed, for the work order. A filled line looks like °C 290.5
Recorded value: °C -18
